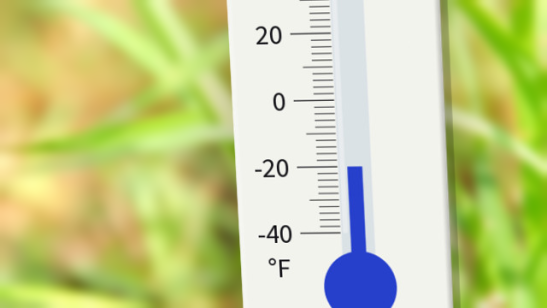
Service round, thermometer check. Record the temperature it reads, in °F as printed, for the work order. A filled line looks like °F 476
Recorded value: °F -20
